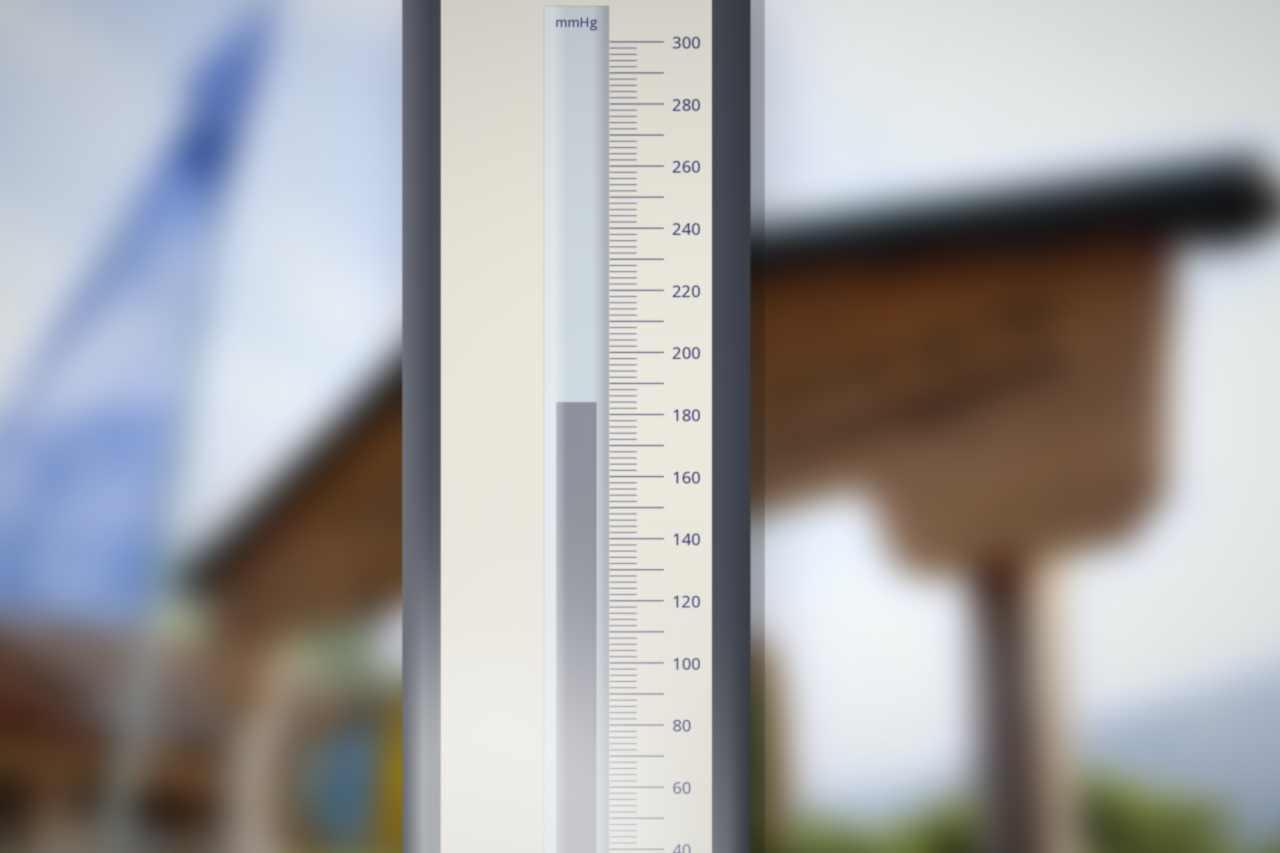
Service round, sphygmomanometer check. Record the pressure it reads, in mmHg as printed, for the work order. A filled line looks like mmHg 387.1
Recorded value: mmHg 184
